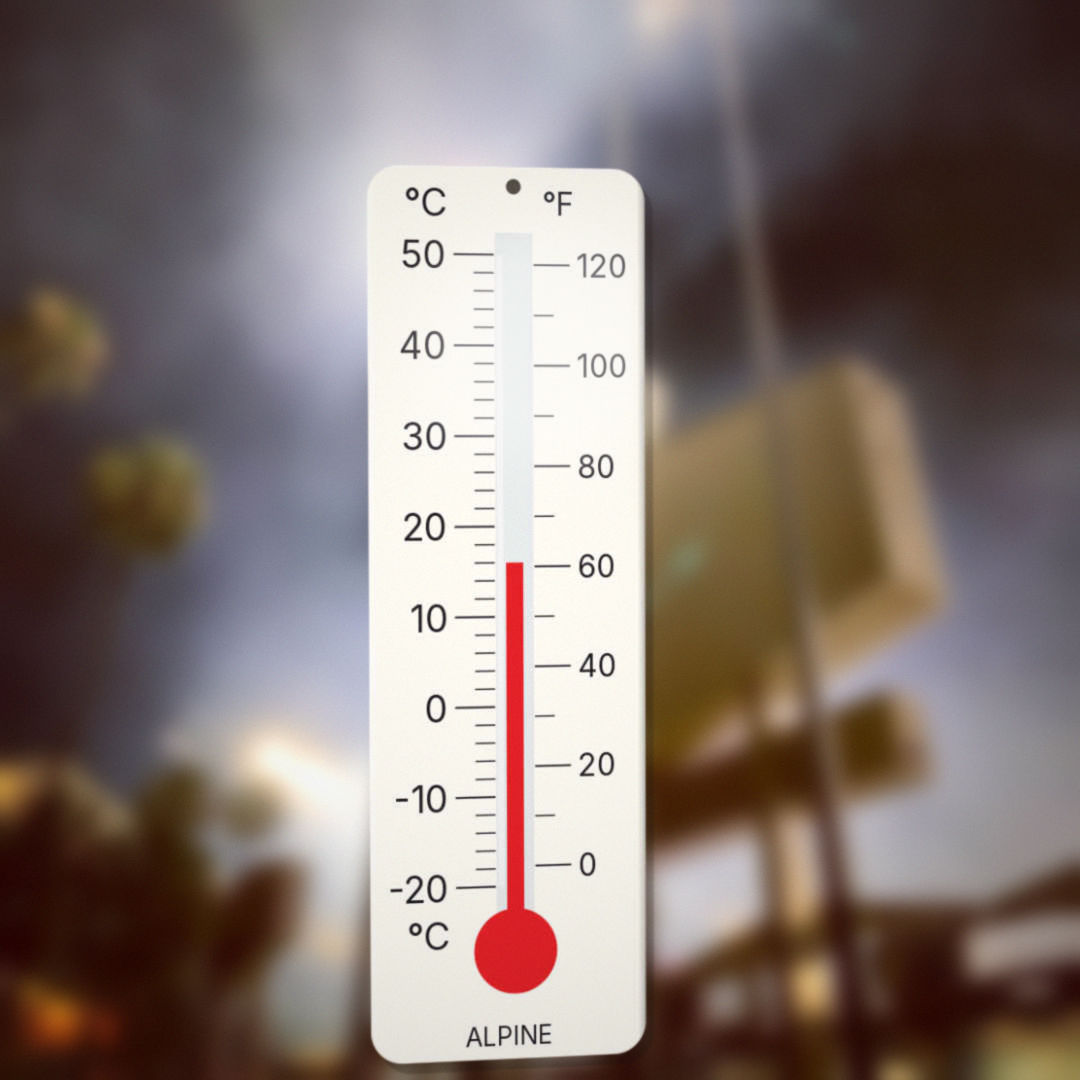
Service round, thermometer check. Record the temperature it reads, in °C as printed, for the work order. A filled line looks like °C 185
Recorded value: °C 16
